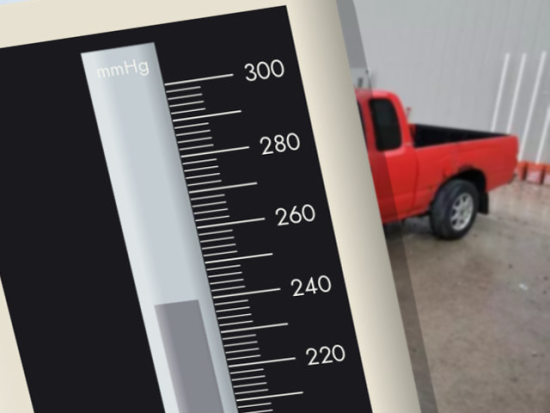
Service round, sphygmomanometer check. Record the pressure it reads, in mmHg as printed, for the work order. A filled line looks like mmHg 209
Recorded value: mmHg 240
